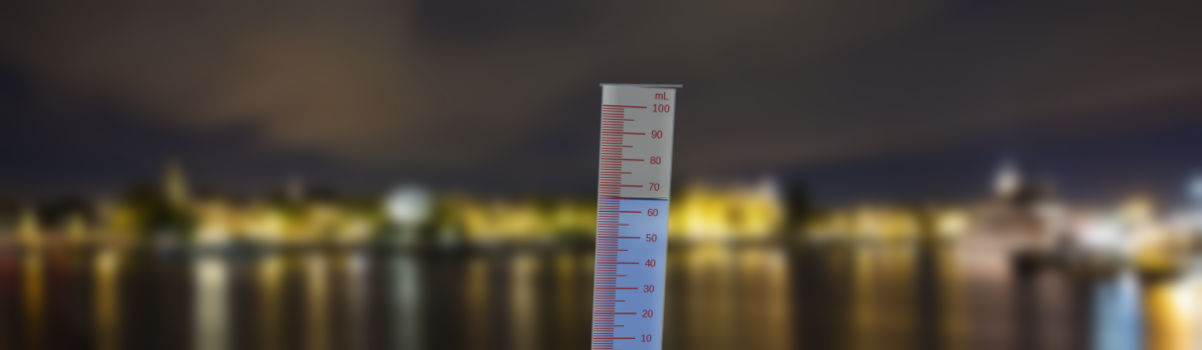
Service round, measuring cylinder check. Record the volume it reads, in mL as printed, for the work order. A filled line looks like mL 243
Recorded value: mL 65
